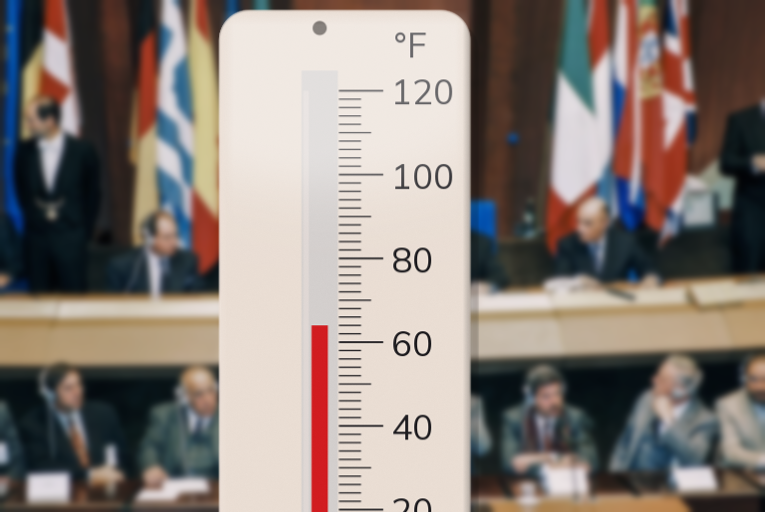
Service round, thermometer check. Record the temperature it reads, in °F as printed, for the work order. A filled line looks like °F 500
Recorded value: °F 64
